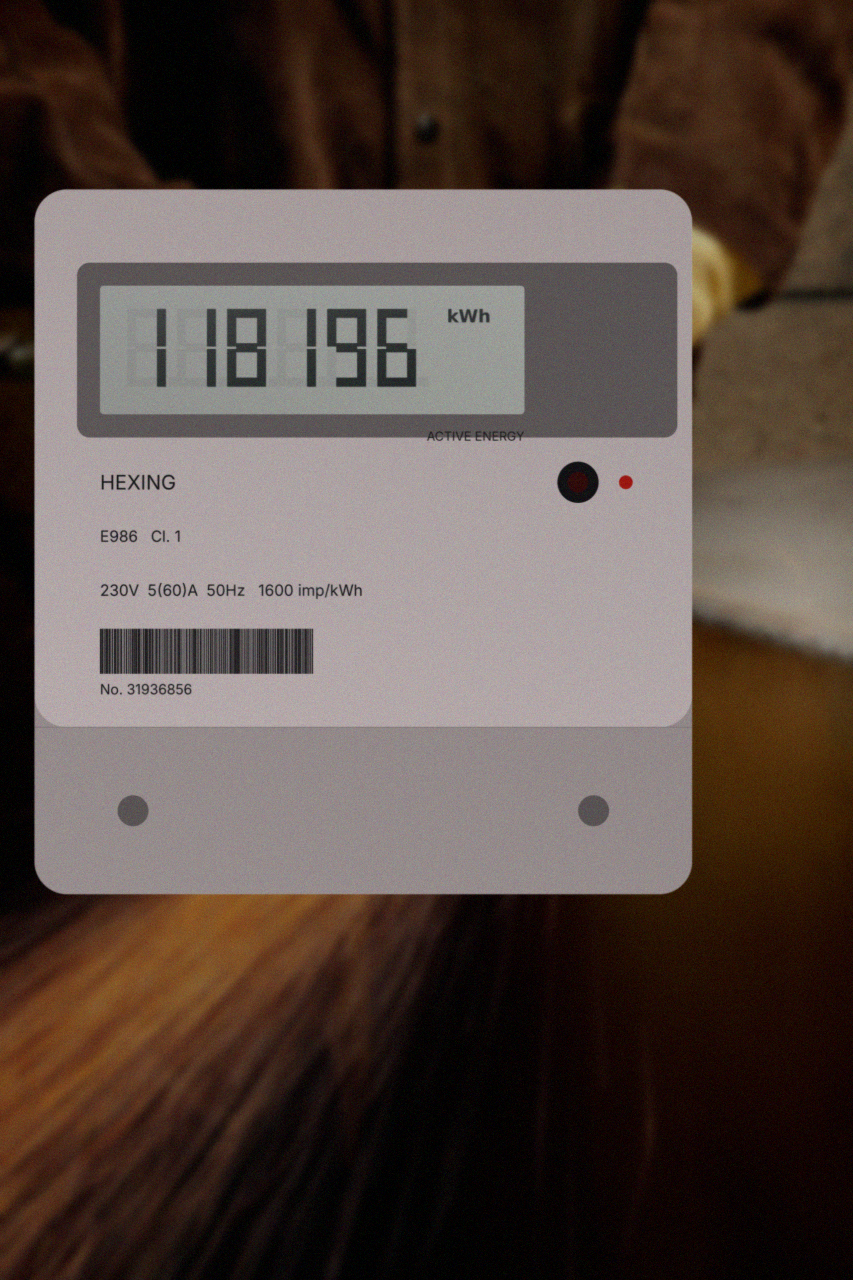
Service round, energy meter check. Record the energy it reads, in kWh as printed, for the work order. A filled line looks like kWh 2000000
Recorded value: kWh 118196
